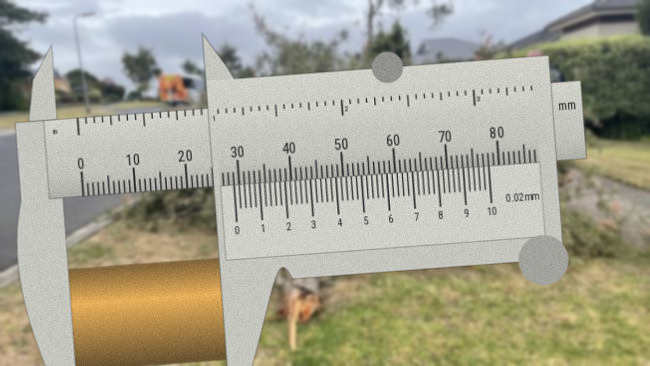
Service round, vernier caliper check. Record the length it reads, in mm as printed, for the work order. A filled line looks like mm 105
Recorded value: mm 29.0
